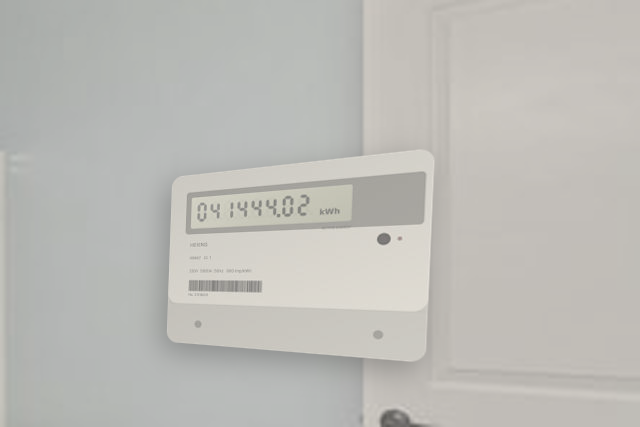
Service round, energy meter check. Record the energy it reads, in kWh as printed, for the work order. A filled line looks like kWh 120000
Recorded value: kWh 41444.02
